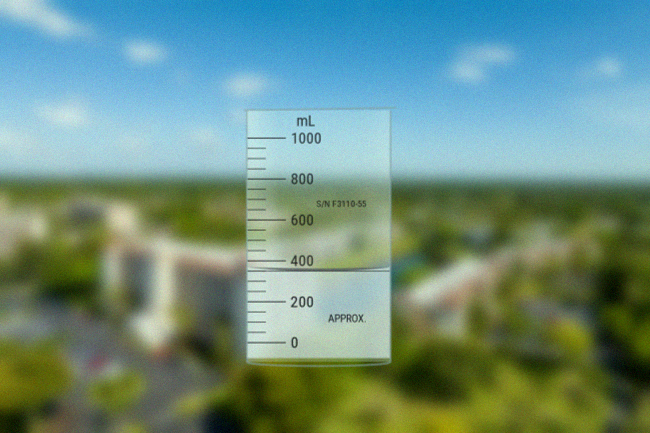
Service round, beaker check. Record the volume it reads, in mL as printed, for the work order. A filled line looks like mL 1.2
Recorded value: mL 350
